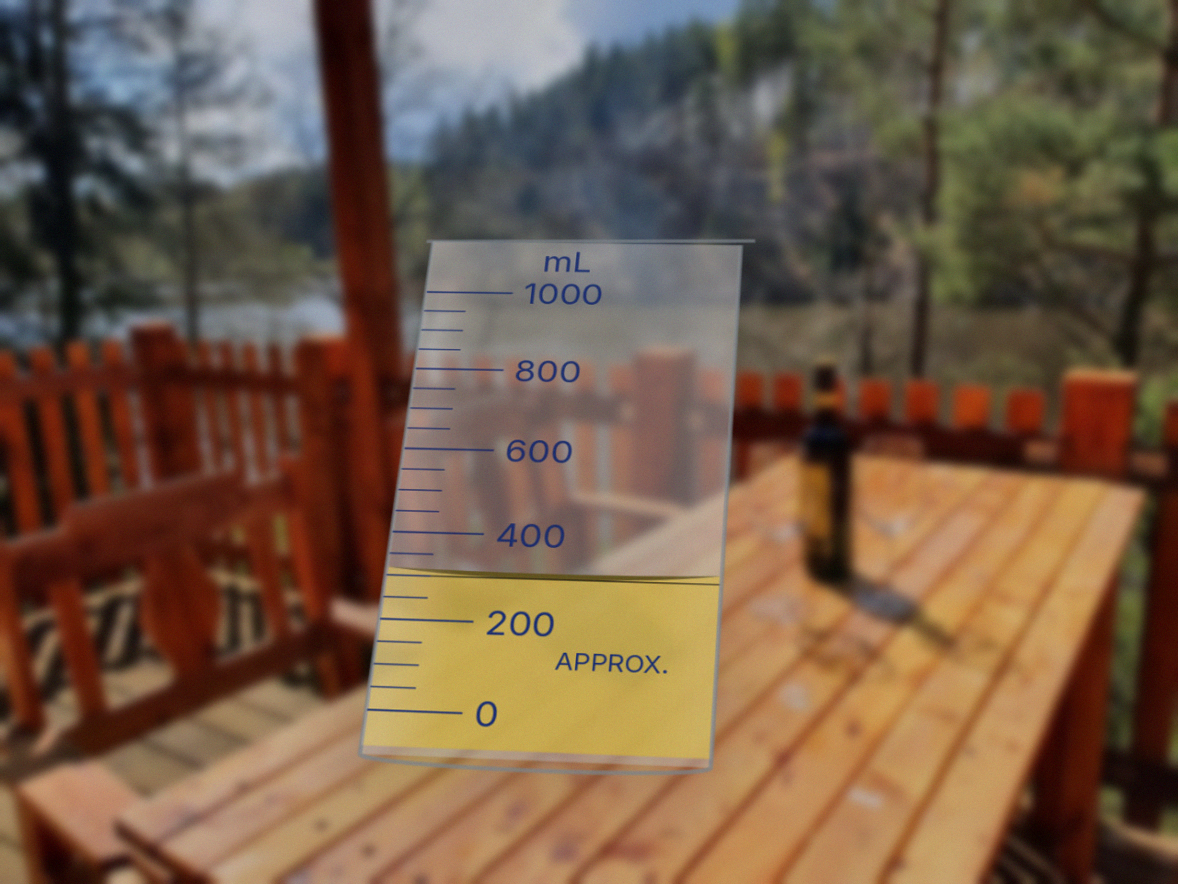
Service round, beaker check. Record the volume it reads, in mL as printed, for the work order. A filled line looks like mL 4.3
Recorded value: mL 300
